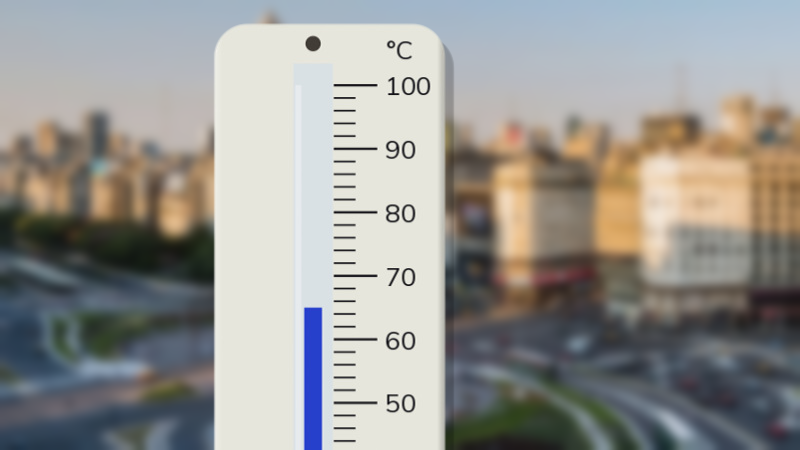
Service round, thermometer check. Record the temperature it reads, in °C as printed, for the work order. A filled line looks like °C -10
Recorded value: °C 65
